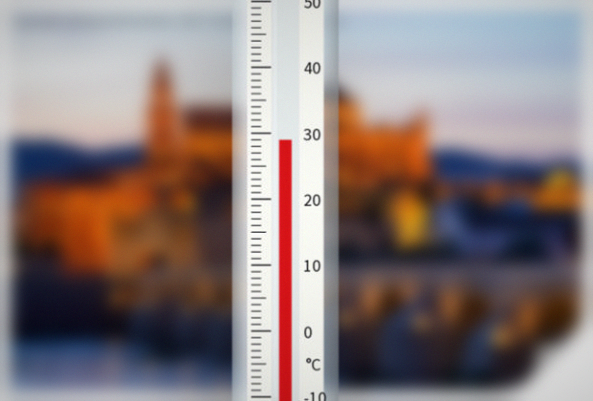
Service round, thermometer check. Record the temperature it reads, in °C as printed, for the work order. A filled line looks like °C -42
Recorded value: °C 29
